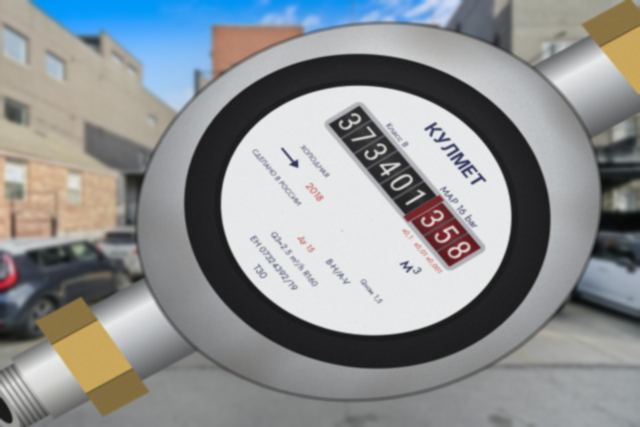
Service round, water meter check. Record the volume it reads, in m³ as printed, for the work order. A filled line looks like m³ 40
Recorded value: m³ 373401.358
